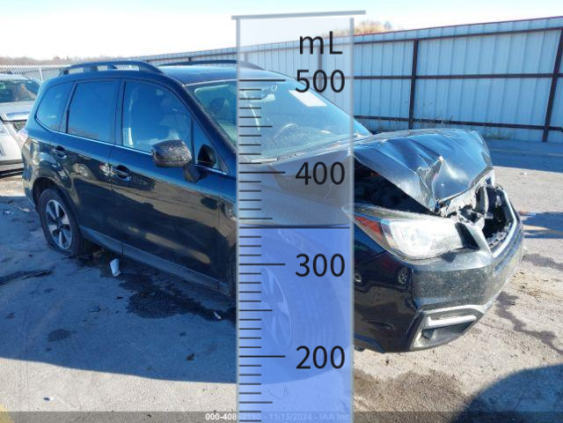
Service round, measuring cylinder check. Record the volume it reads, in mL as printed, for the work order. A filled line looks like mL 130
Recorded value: mL 340
